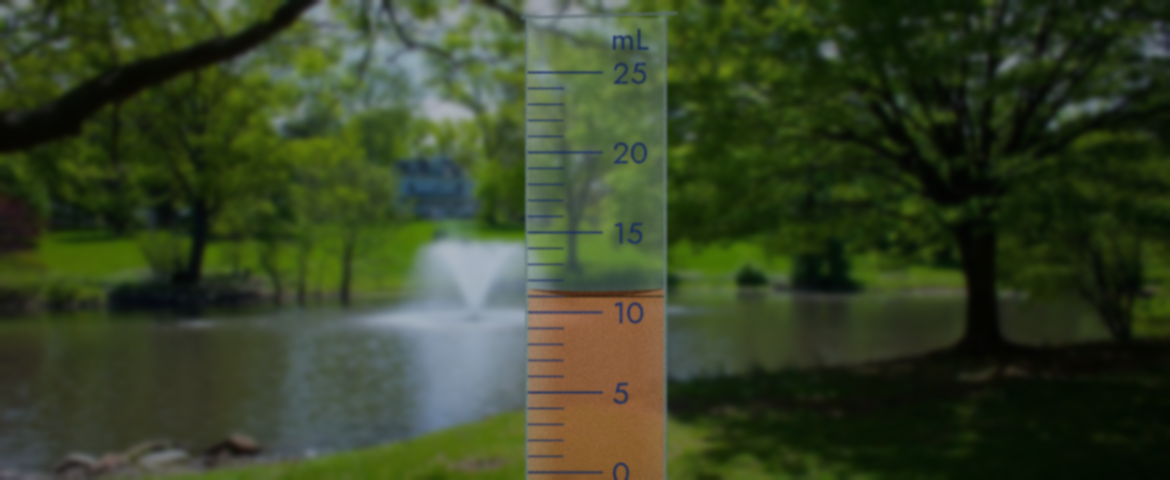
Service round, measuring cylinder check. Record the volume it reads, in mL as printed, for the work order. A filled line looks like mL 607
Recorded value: mL 11
